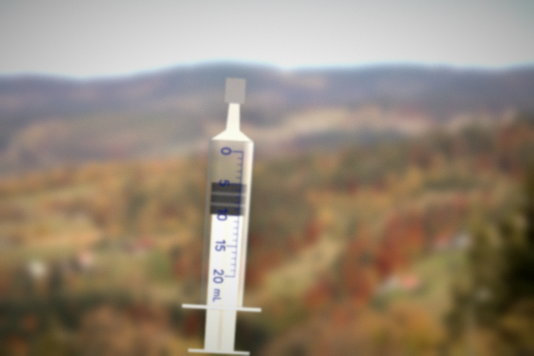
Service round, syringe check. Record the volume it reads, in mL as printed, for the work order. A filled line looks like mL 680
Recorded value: mL 5
